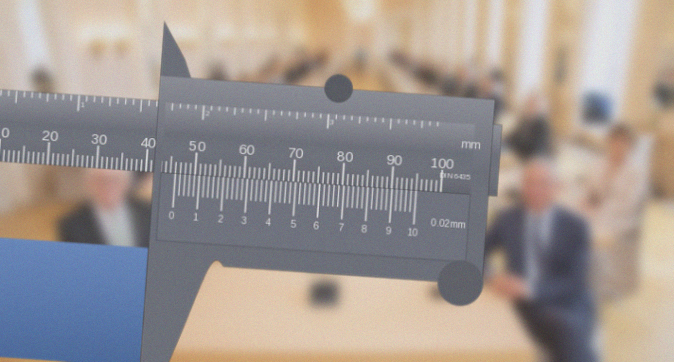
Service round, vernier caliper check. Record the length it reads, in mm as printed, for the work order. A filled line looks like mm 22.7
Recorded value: mm 46.0
